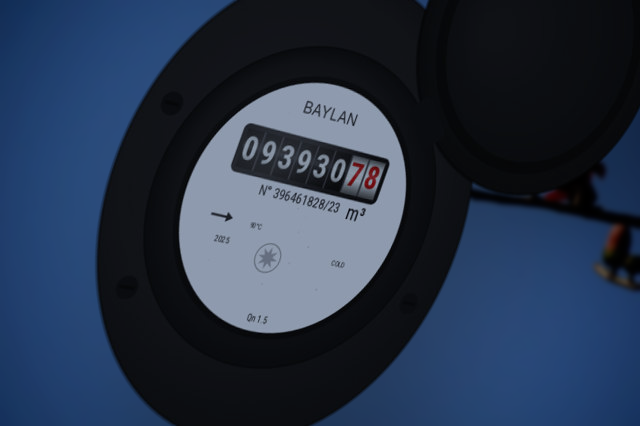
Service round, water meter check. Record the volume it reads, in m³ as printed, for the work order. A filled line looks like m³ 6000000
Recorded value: m³ 93930.78
